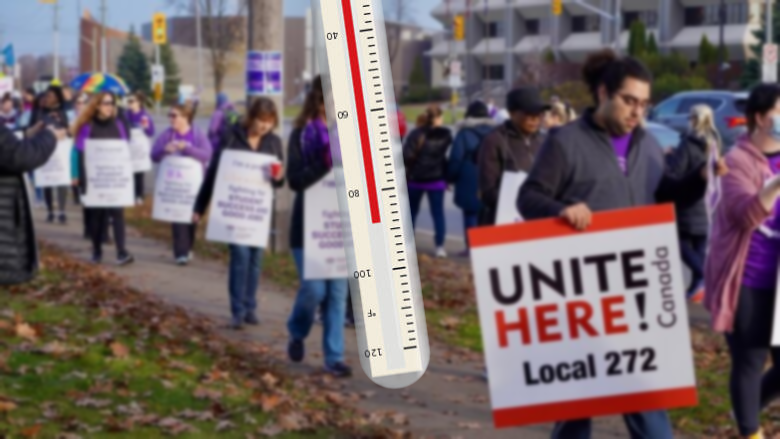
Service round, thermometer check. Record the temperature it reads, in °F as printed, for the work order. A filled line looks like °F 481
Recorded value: °F 88
